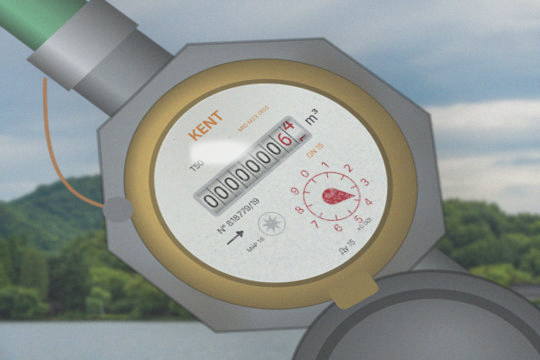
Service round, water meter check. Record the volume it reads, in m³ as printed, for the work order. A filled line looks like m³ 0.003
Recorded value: m³ 0.643
